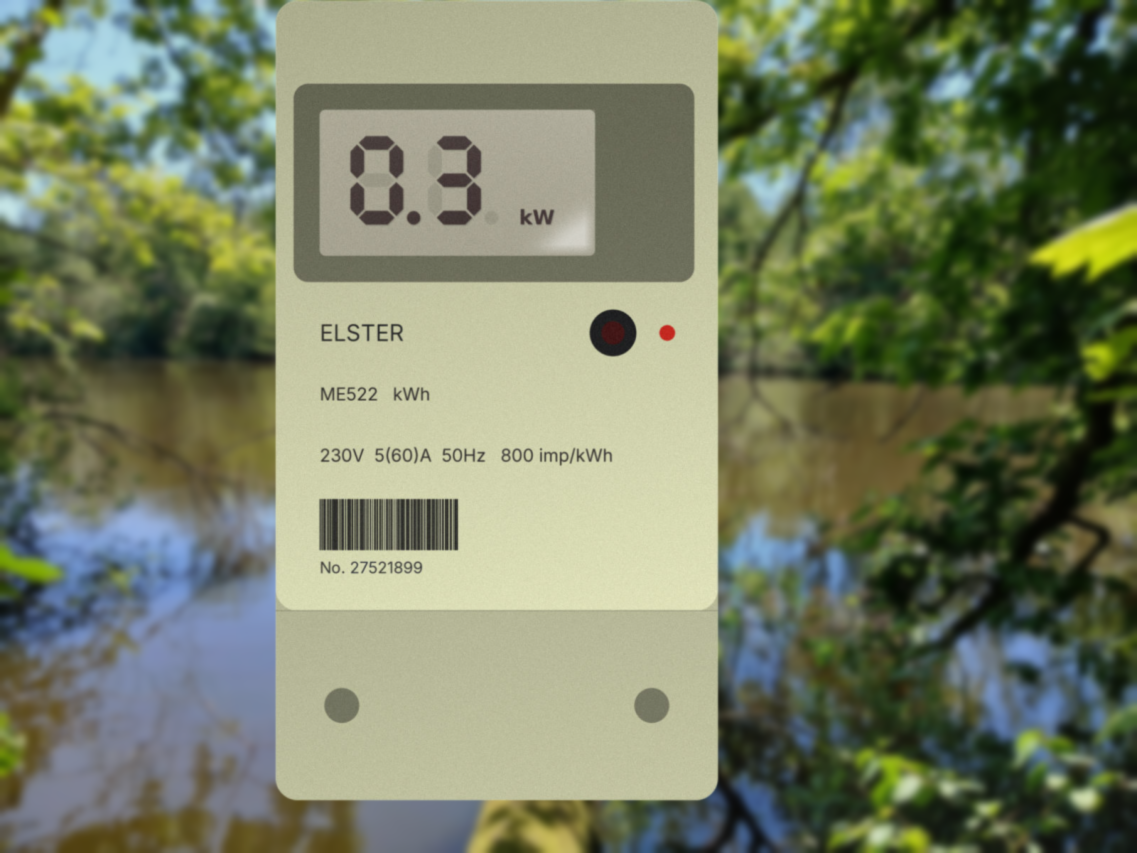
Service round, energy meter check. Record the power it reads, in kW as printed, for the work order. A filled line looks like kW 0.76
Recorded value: kW 0.3
